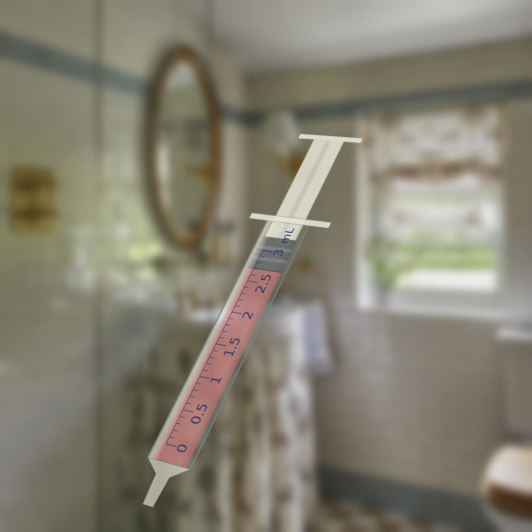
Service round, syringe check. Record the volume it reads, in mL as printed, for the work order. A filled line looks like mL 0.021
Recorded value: mL 2.7
